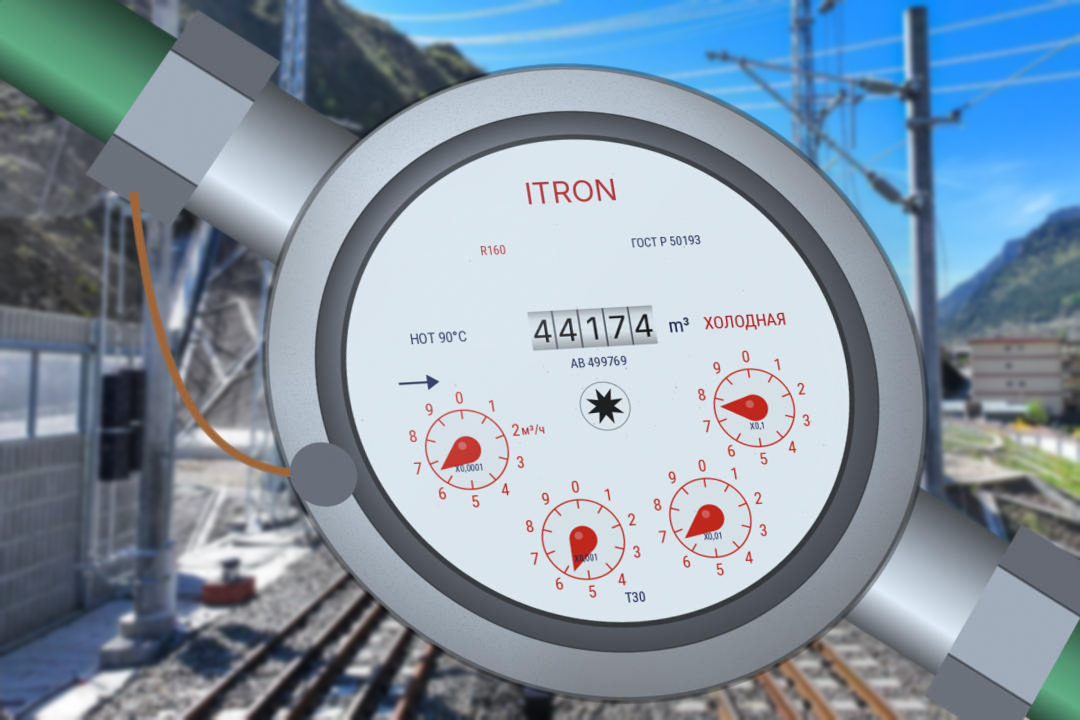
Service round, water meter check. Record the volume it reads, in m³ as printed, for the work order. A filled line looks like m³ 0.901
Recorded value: m³ 44174.7656
